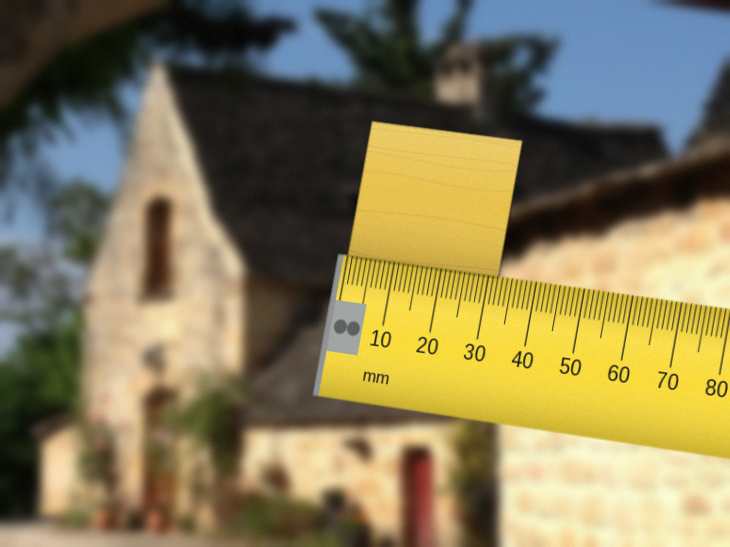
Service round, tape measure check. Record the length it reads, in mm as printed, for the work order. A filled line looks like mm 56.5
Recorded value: mm 32
